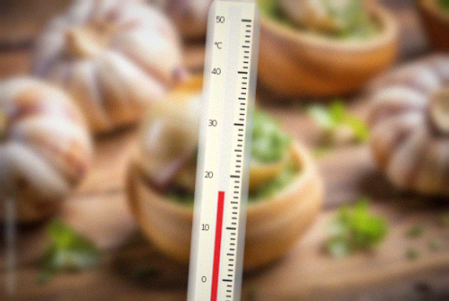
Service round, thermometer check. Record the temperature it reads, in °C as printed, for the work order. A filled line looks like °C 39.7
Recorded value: °C 17
